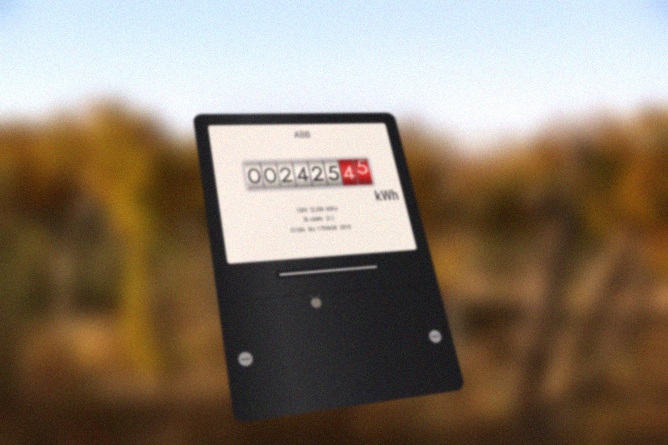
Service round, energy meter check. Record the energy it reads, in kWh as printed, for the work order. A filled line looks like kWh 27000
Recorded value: kWh 2425.45
